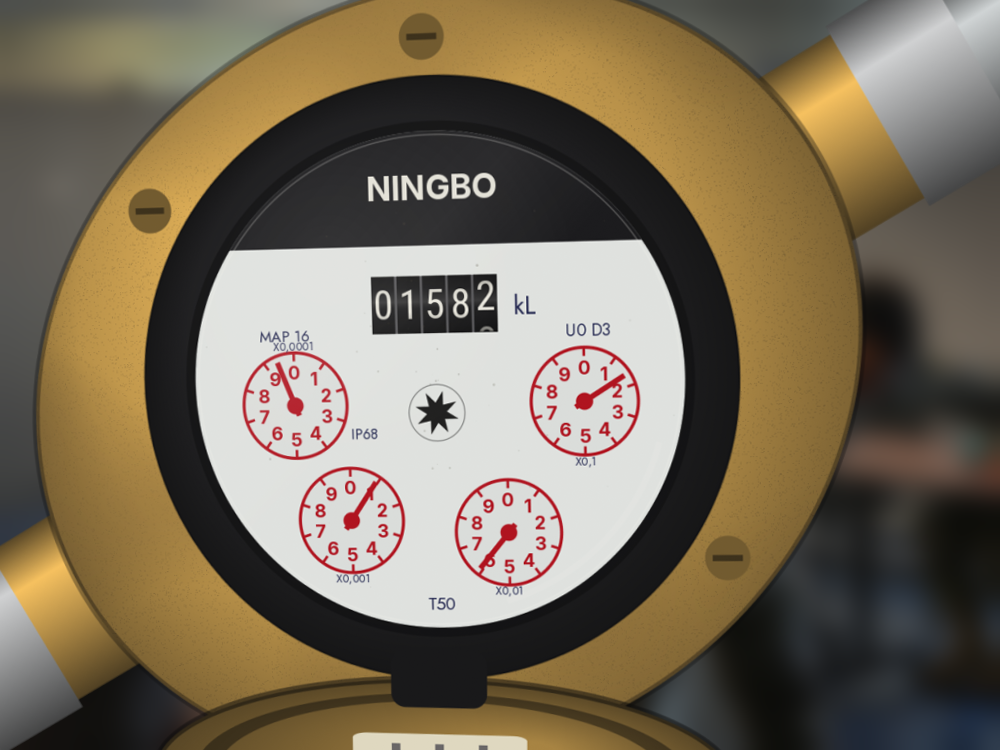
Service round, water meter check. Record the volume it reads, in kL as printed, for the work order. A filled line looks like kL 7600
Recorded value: kL 1582.1609
